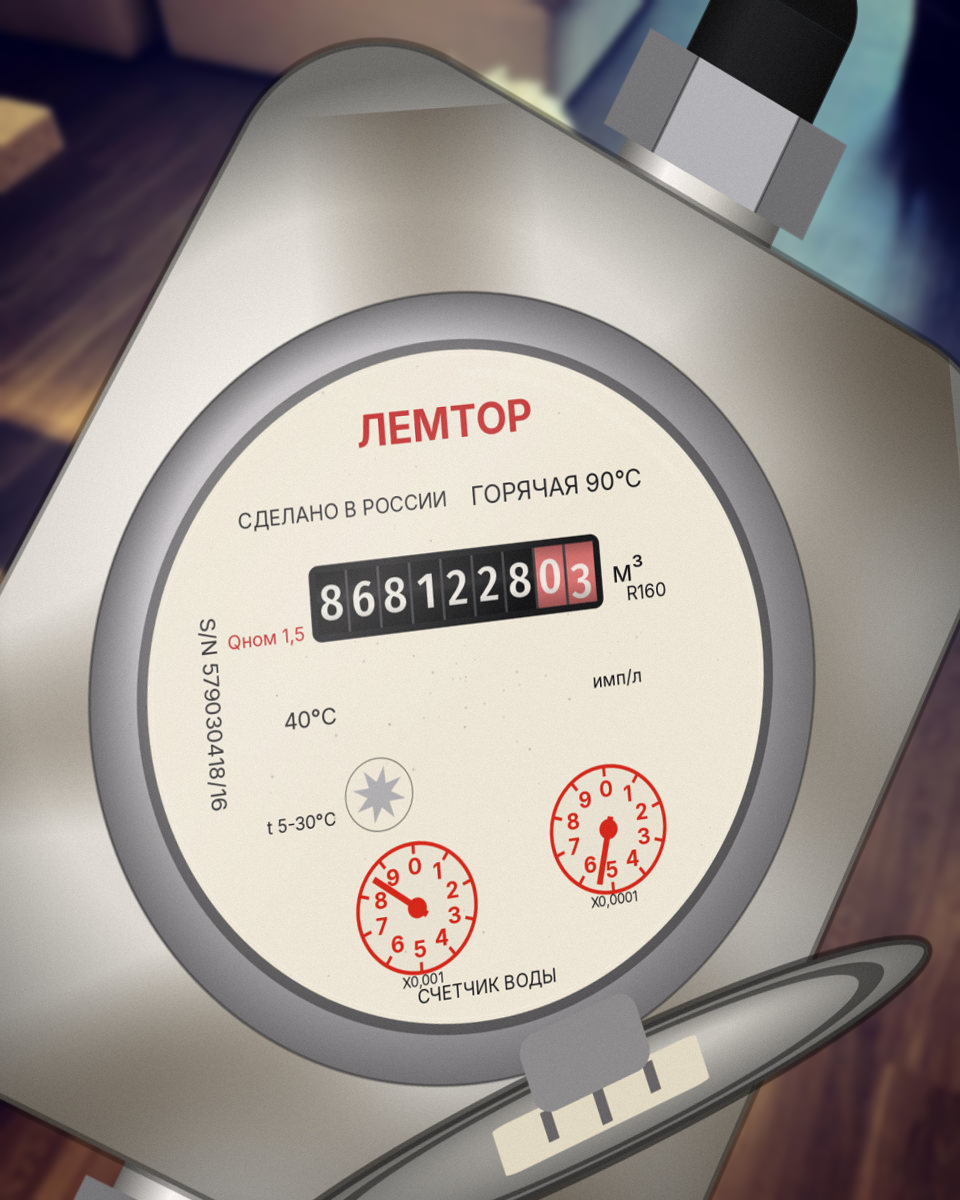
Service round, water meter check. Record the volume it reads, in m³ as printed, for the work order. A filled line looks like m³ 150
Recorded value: m³ 8681228.0285
